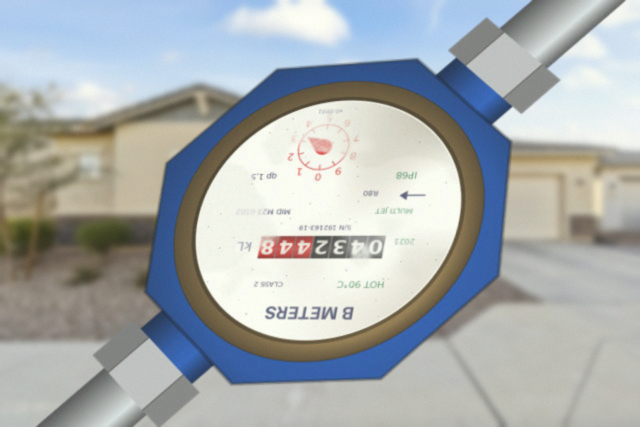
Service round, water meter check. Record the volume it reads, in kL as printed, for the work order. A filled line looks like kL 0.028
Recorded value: kL 432.4483
